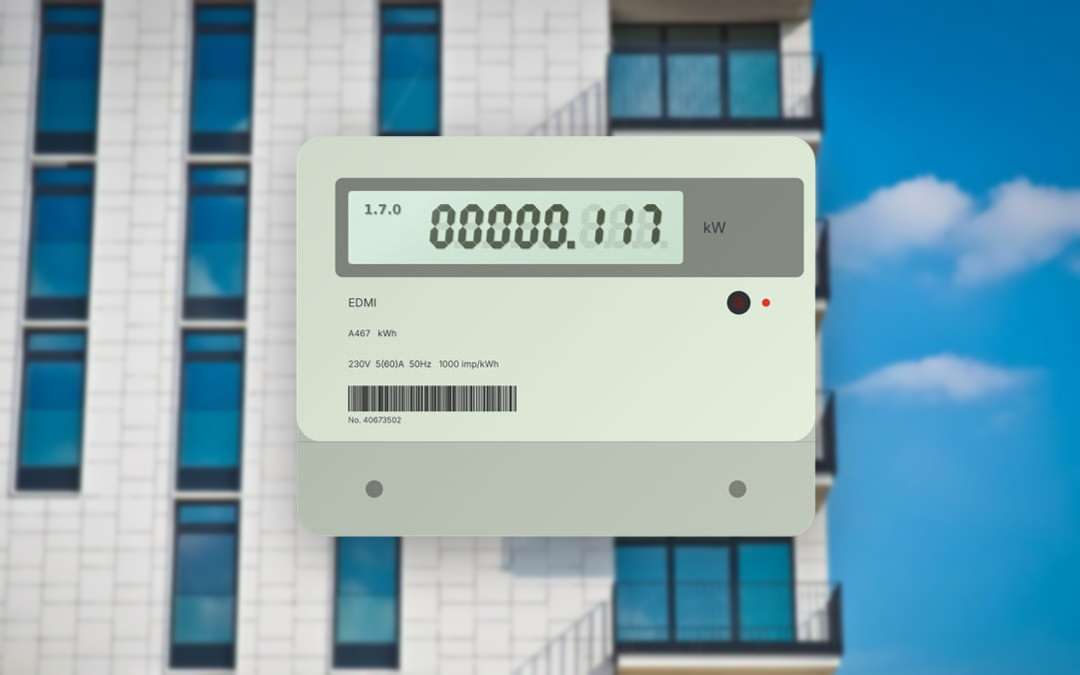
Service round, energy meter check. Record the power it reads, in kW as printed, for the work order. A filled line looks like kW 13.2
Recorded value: kW 0.117
